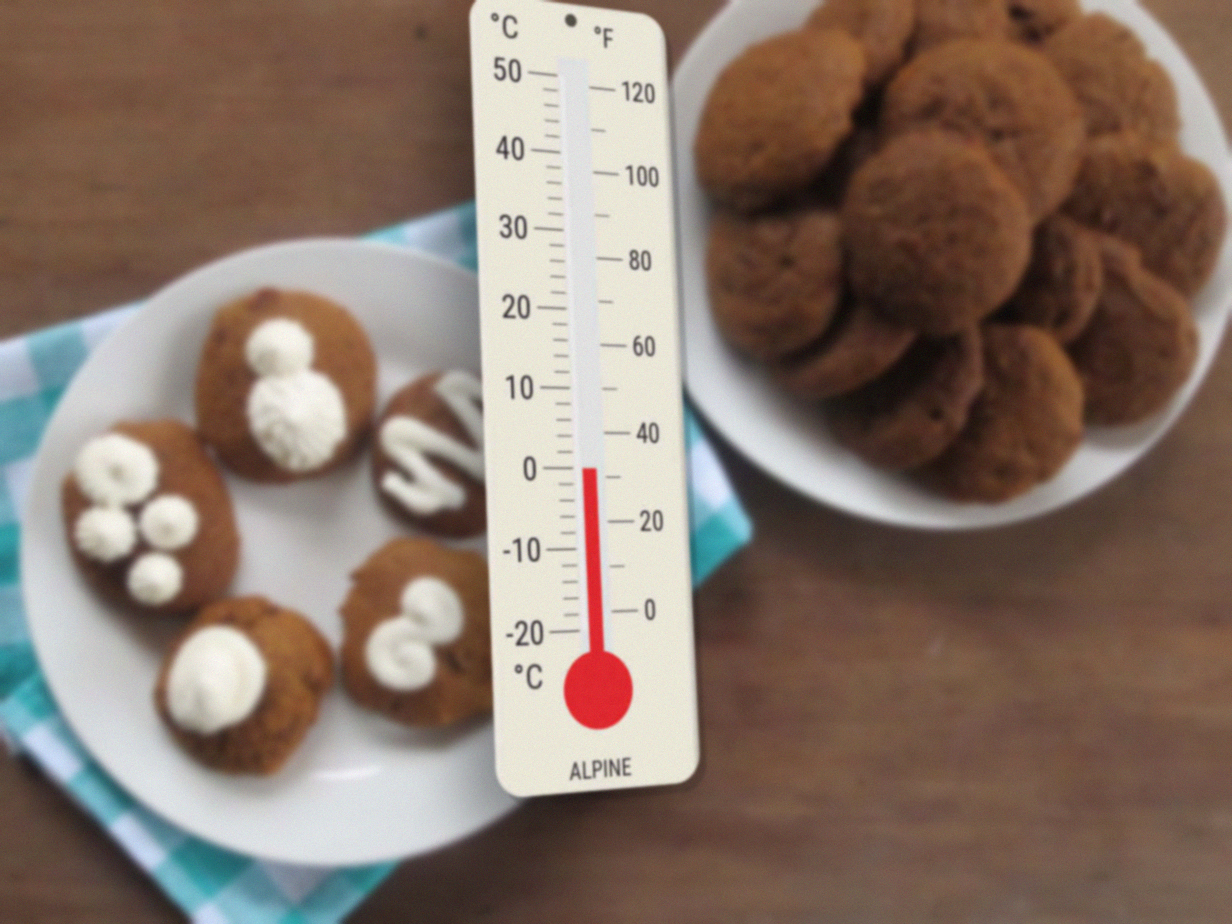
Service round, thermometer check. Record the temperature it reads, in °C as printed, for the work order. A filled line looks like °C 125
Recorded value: °C 0
